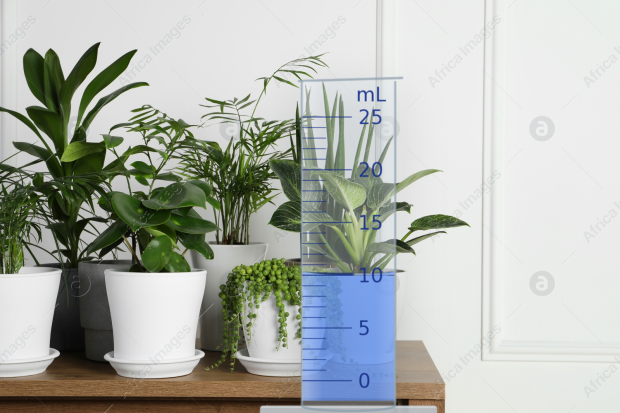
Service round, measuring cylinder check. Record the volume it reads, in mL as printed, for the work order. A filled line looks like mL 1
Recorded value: mL 10
